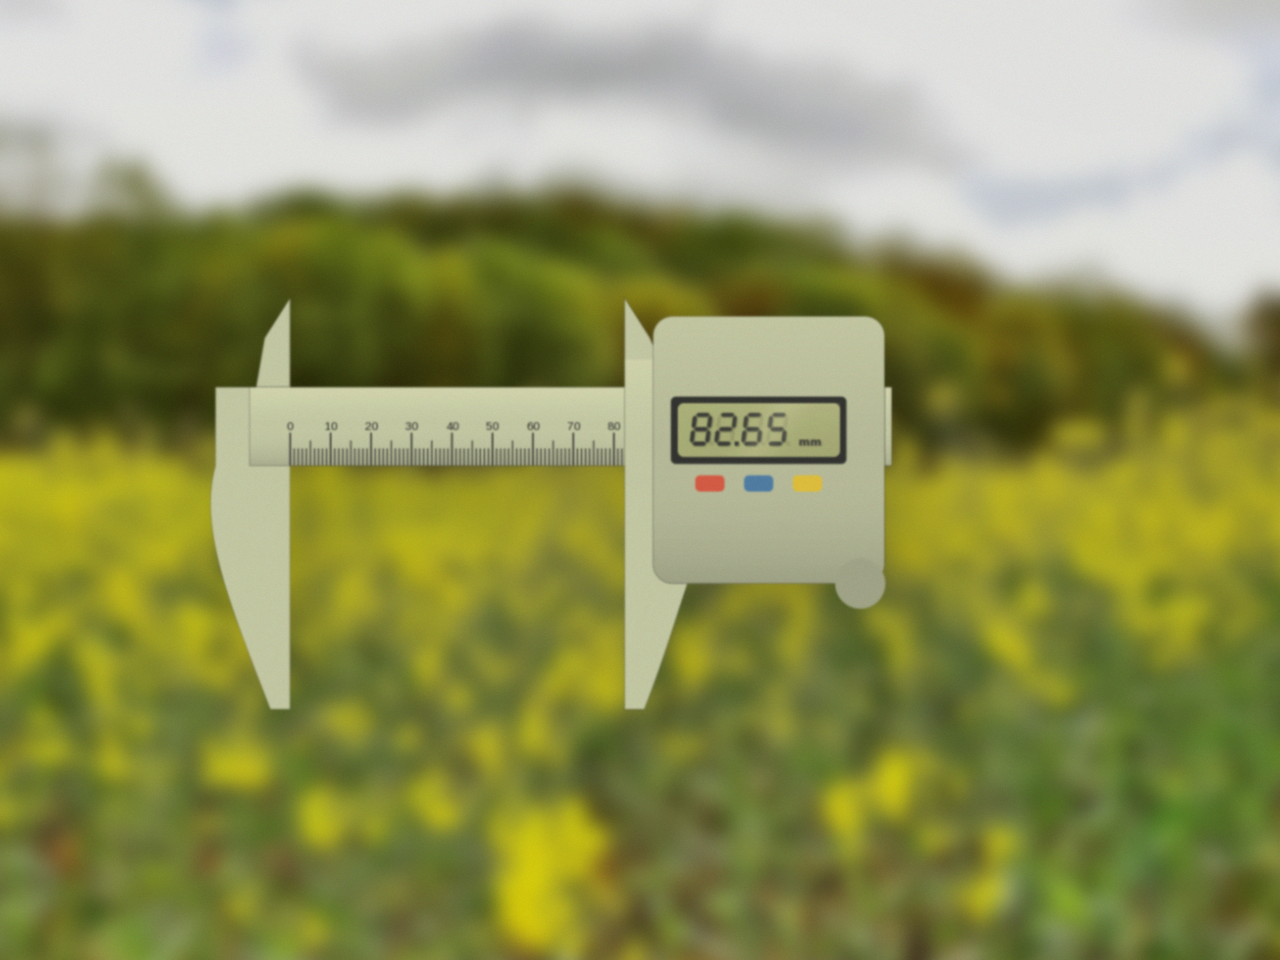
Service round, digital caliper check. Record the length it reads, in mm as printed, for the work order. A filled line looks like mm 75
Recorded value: mm 82.65
